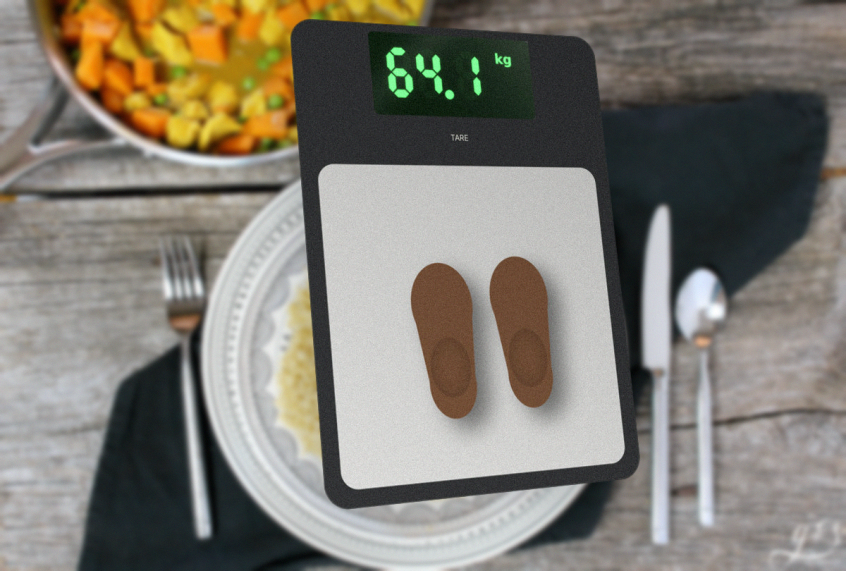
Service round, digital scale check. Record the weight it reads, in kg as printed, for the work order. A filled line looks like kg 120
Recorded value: kg 64.1
